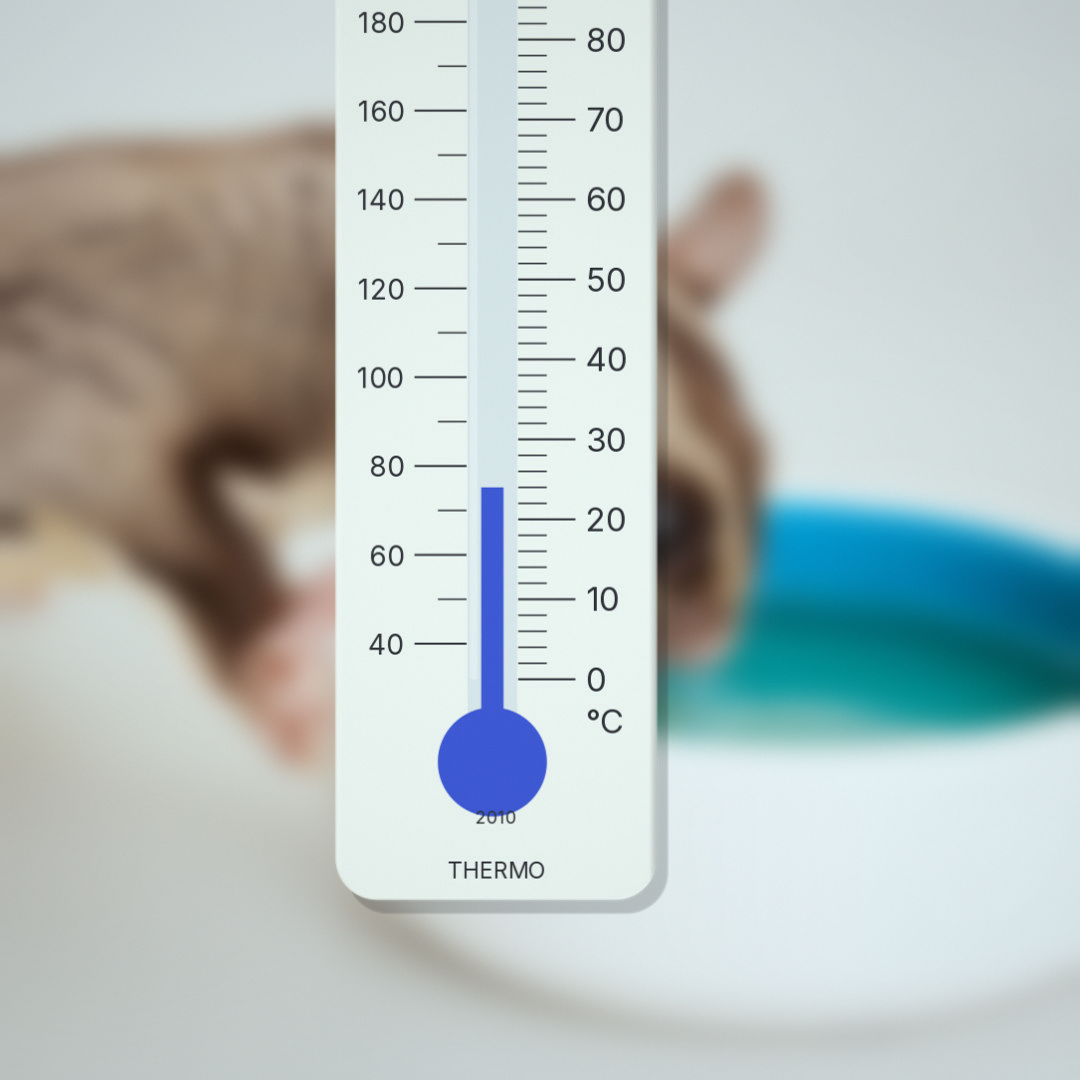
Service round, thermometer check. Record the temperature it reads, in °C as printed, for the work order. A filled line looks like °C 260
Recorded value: °C 24
